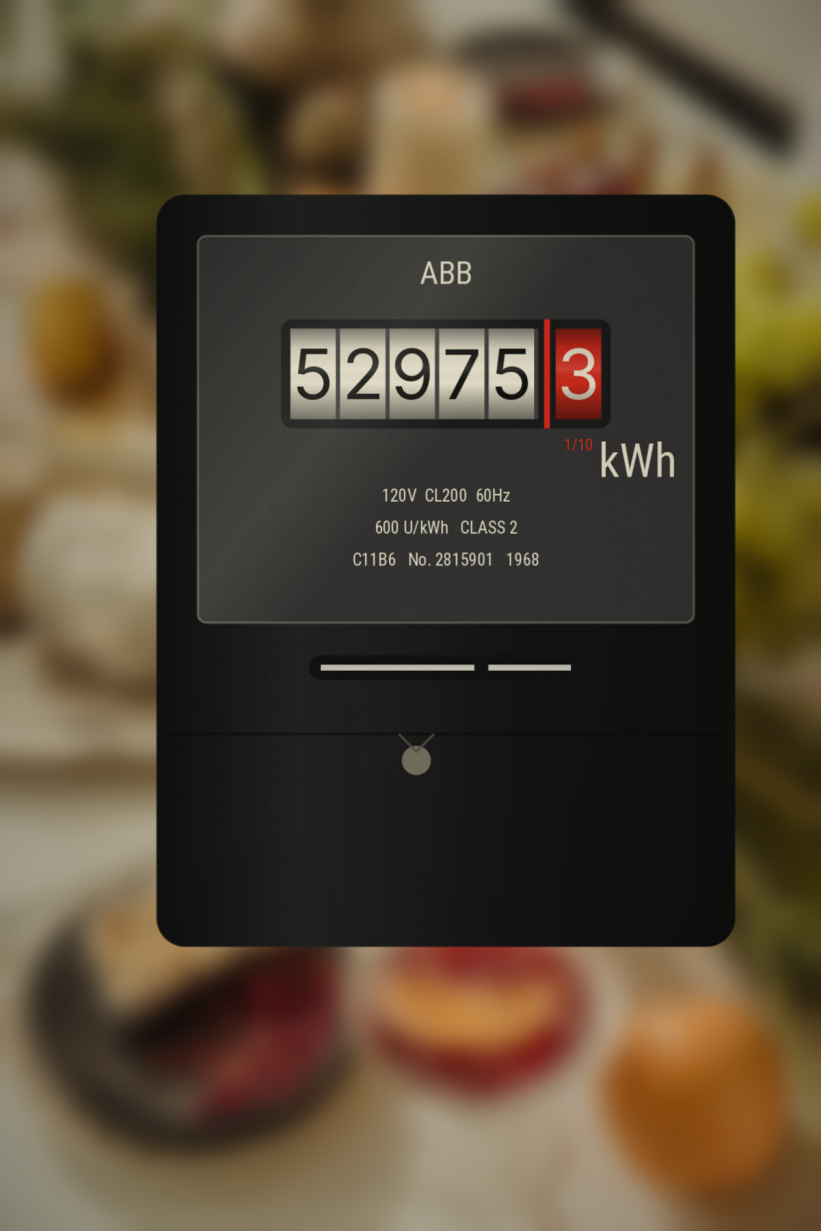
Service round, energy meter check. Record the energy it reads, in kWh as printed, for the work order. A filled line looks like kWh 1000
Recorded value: kWh 52975.3
